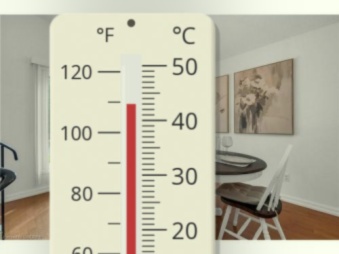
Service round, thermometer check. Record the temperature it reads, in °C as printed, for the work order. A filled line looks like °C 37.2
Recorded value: °C 43
